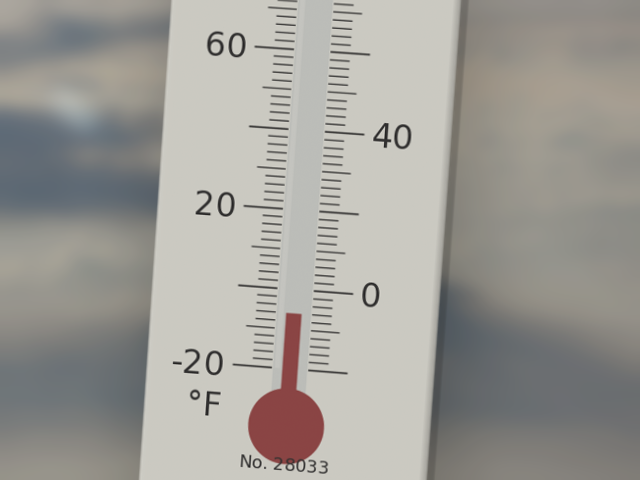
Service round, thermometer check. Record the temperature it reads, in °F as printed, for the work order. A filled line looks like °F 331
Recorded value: °F -6
